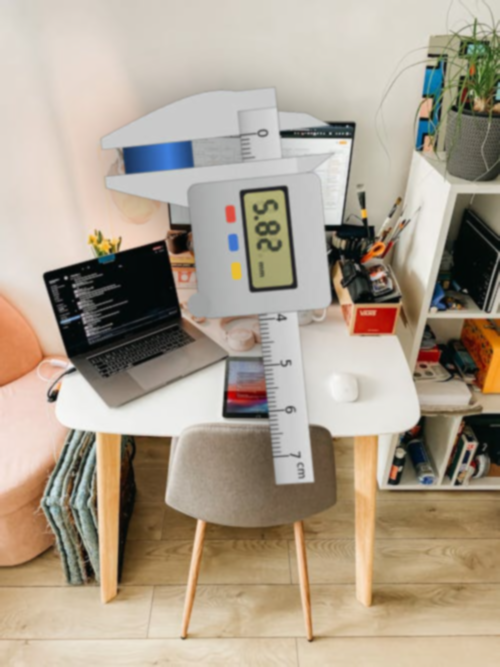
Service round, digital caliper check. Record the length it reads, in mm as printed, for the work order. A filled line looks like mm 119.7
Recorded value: mm 5.82
